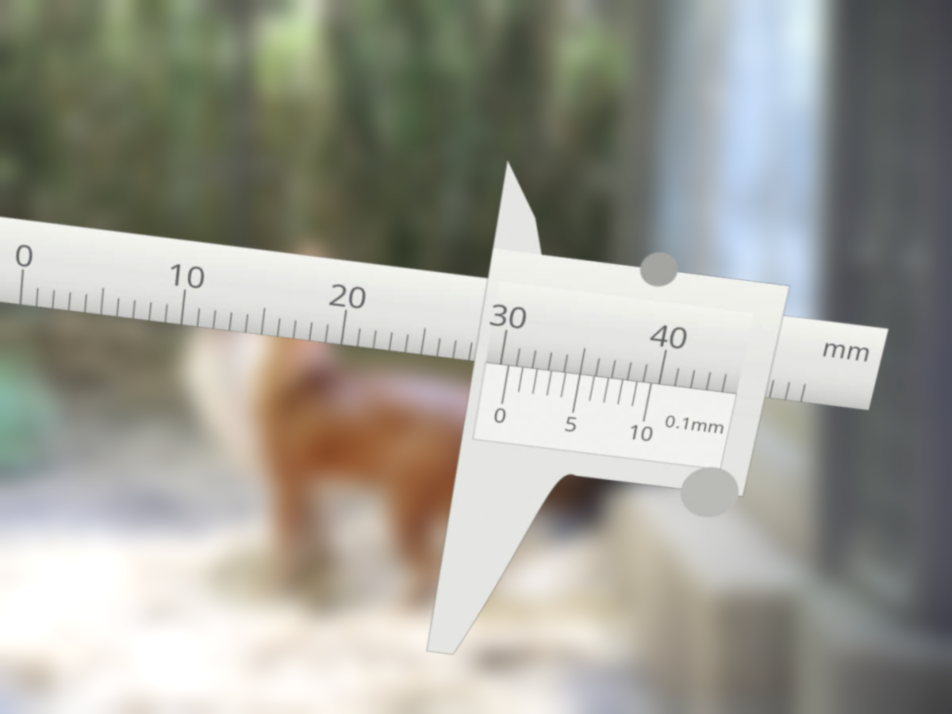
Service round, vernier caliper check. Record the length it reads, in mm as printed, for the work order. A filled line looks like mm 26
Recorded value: mm 30.5
